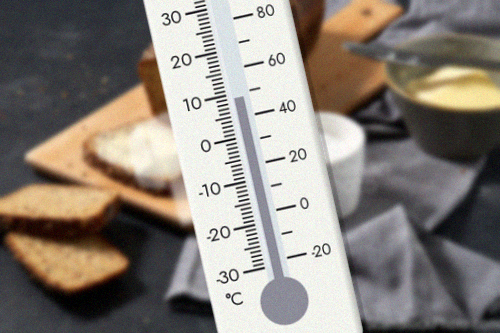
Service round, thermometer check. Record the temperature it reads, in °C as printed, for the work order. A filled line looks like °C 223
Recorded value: °C 9
